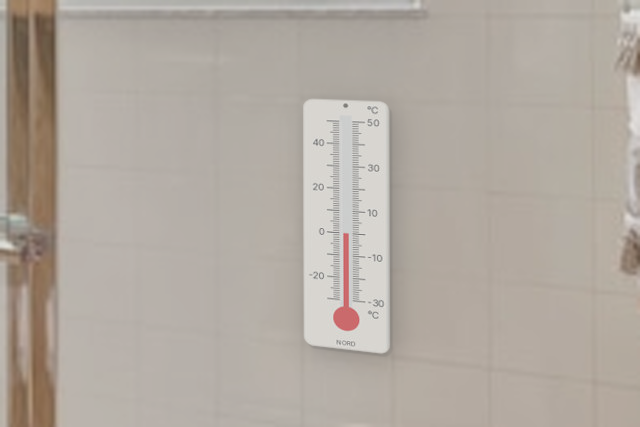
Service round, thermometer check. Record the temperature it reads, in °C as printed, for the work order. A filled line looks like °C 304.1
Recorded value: °C 0
